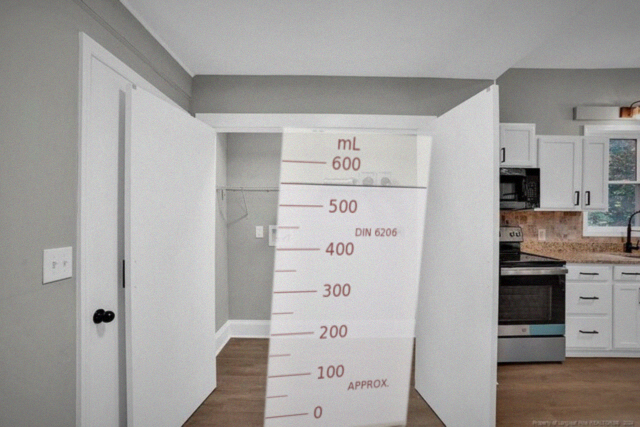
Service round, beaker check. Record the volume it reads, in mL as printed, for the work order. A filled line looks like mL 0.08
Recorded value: mL 550
